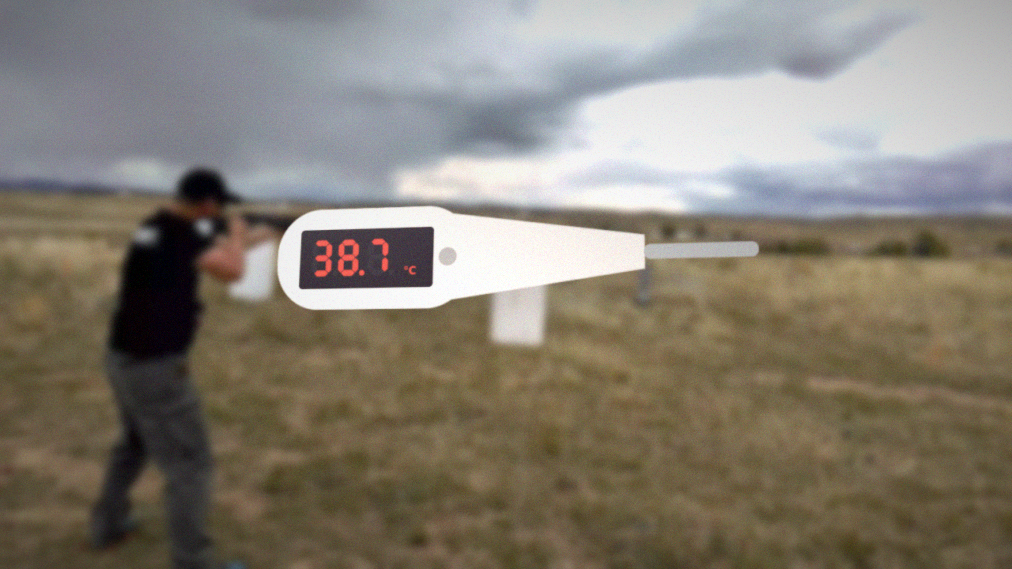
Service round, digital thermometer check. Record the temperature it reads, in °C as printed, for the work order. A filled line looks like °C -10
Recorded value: °C 38.7
